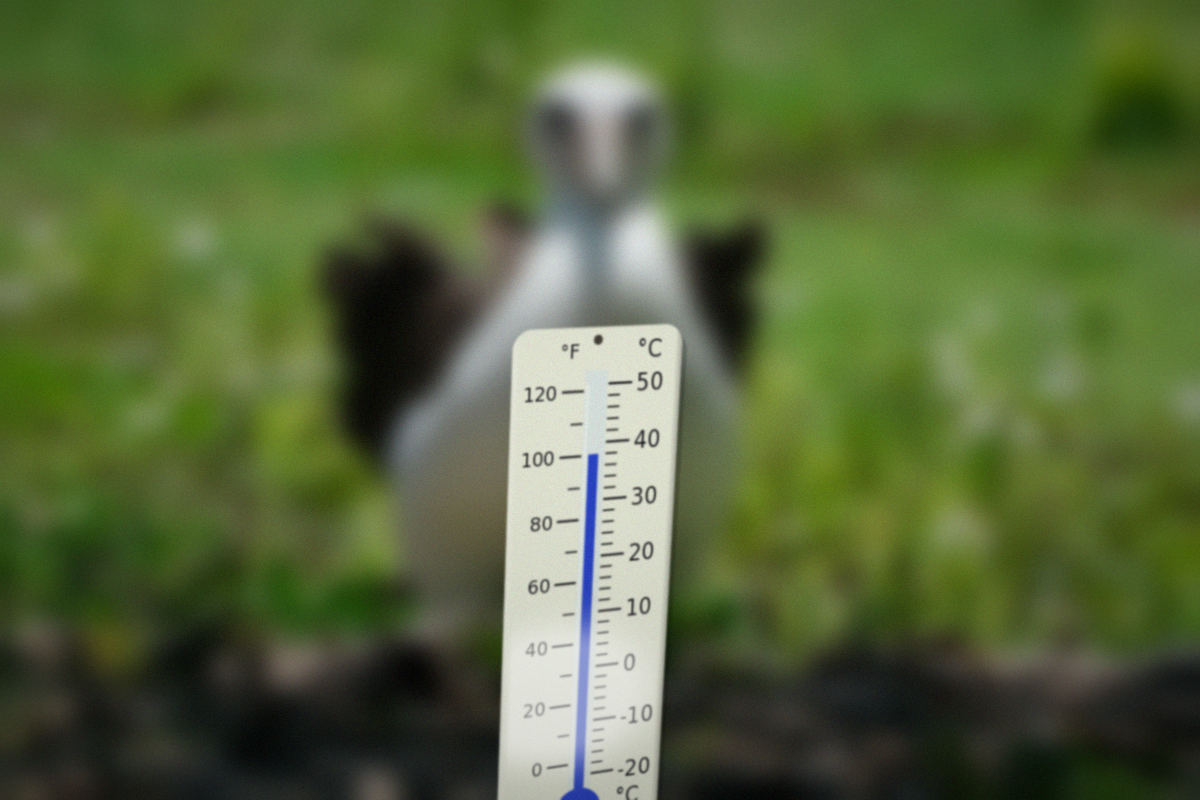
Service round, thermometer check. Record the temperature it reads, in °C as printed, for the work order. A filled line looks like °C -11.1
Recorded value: °C 38
